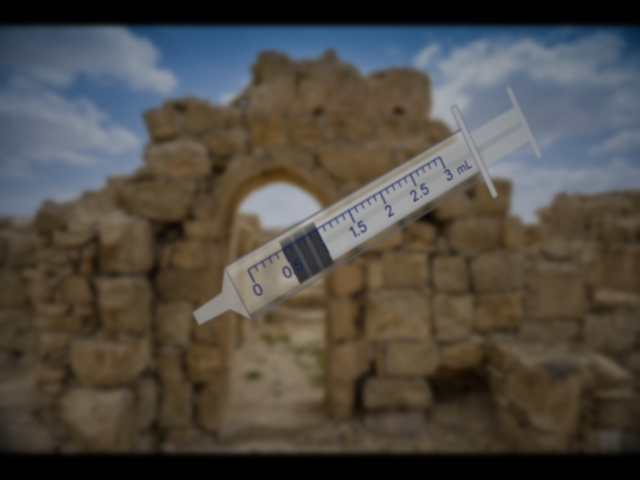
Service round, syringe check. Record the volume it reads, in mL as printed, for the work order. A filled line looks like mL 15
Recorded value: mL 0.5
